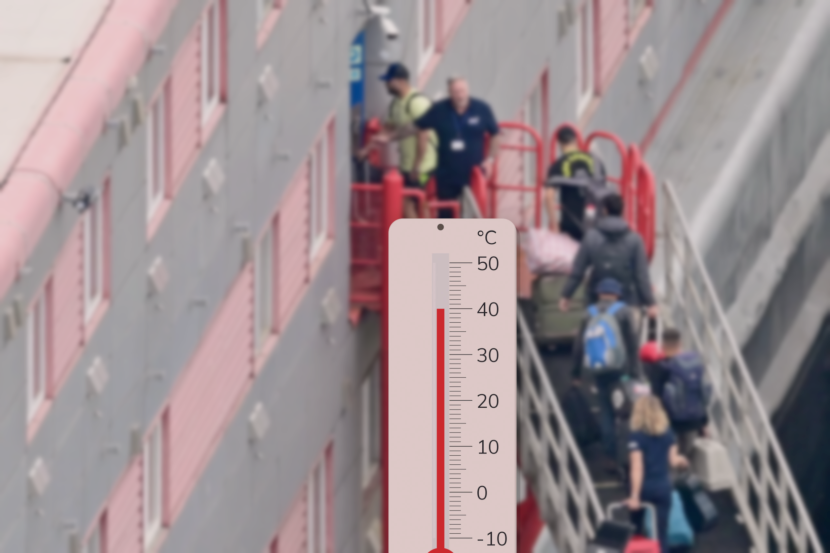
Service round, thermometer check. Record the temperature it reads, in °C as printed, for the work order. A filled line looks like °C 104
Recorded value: °C 40
